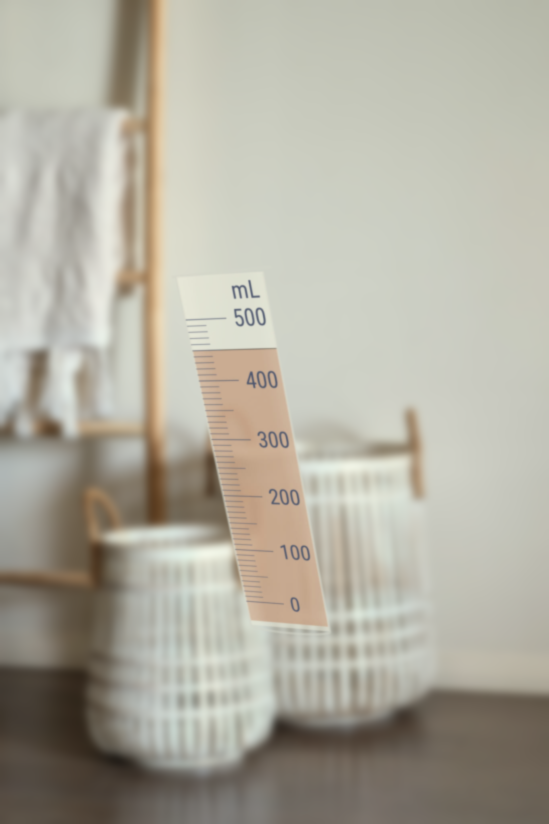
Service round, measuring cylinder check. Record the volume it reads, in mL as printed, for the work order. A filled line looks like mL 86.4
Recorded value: mL 450
